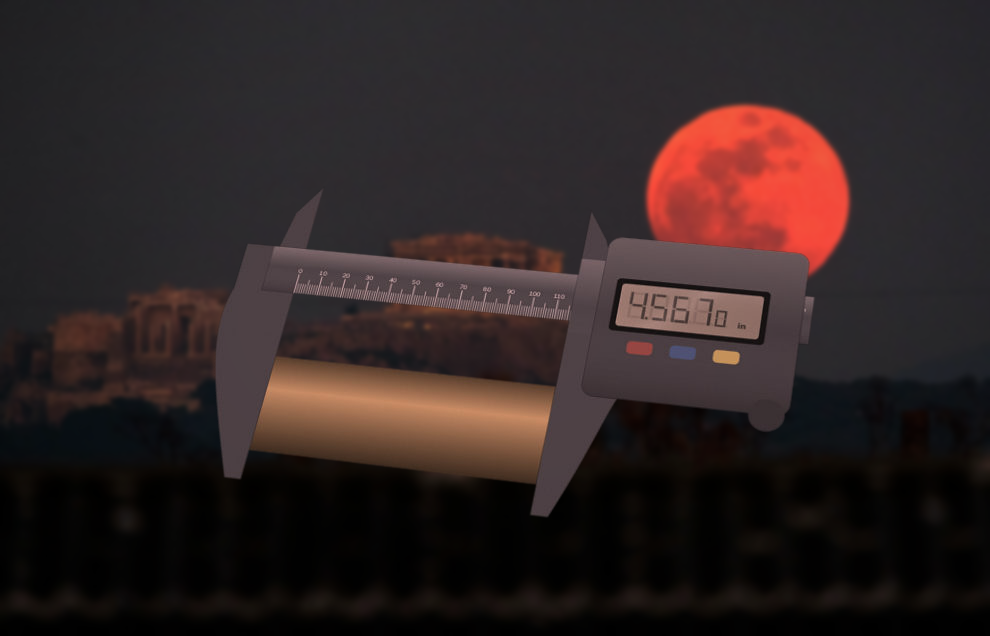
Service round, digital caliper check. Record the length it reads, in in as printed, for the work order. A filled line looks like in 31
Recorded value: in 4.5670
